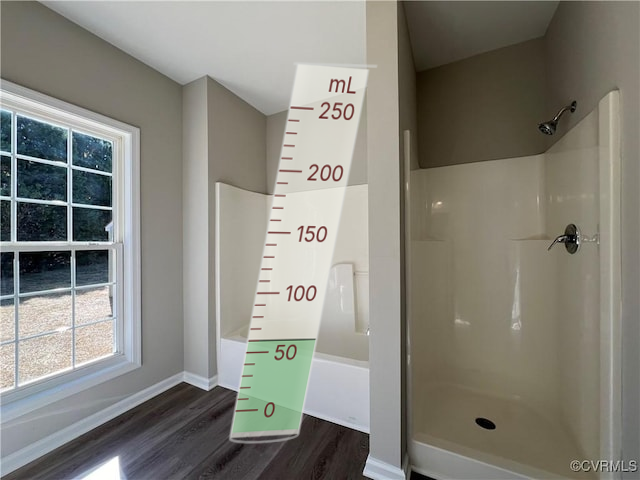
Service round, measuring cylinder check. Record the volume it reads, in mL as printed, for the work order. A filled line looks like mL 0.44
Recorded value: mL 60
